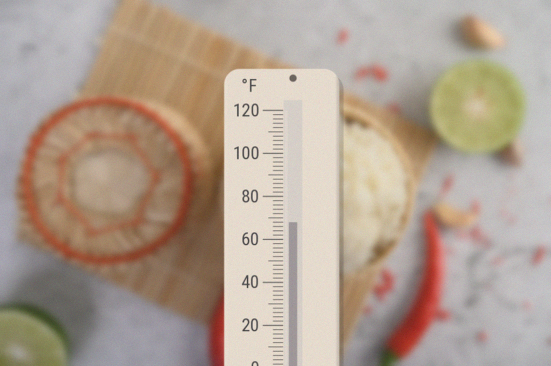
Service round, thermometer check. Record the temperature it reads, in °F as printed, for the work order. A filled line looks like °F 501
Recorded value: °F 68
